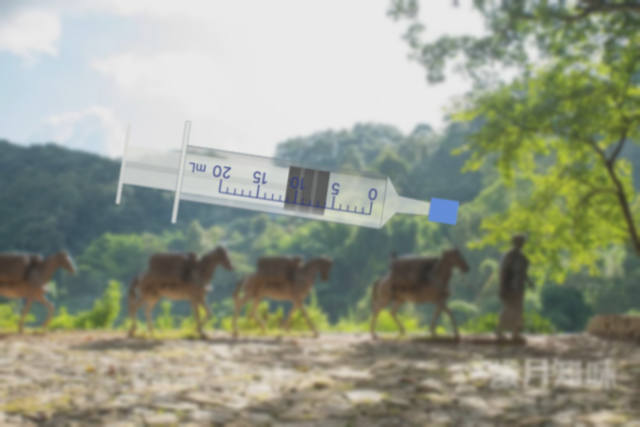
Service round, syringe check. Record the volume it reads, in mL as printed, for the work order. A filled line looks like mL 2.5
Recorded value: mL 6
